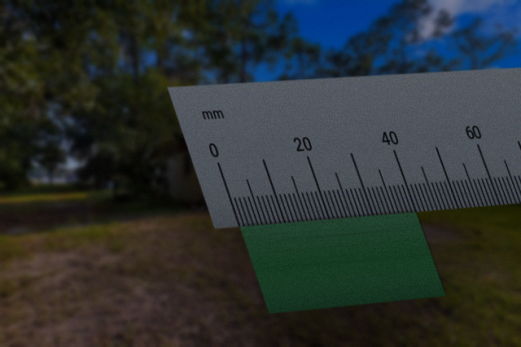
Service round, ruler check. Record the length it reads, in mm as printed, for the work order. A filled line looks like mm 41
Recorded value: mm 40
